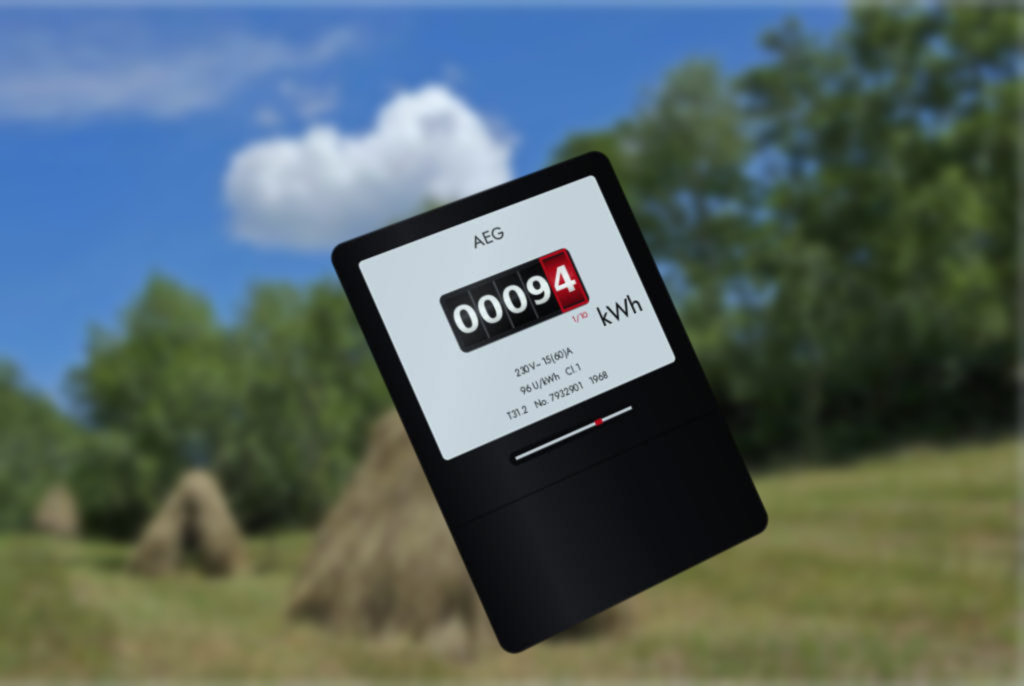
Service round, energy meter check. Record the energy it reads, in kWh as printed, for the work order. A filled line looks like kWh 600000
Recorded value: kWh 9.4
